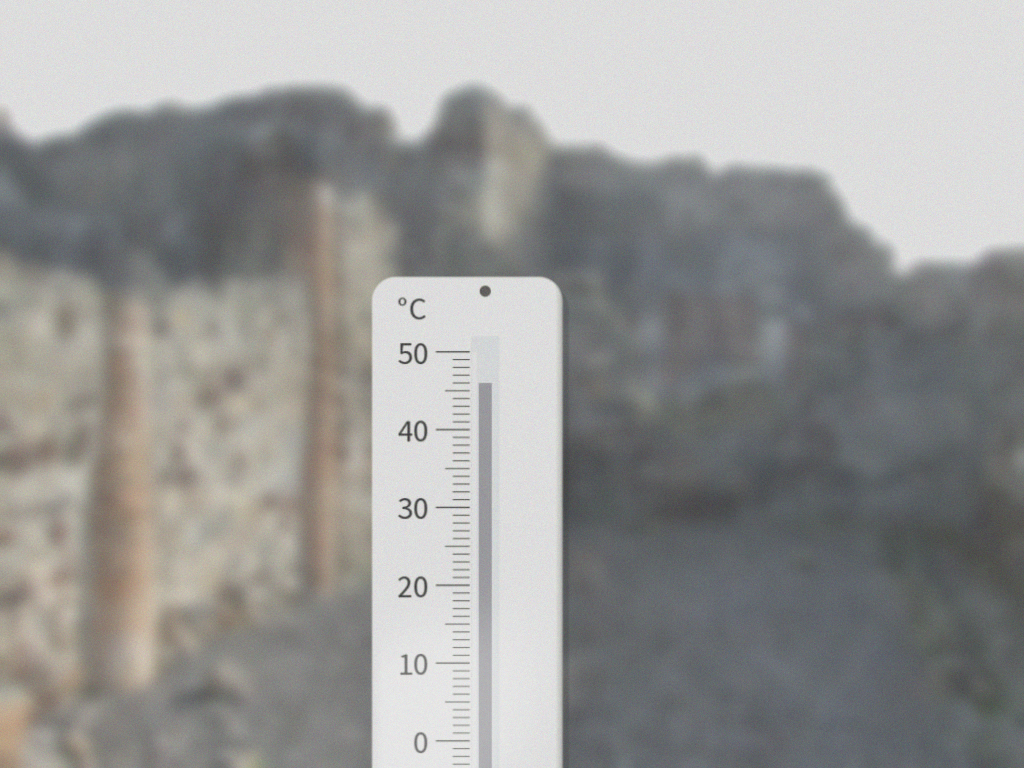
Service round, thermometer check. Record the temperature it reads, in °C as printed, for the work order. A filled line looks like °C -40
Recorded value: °C 46
